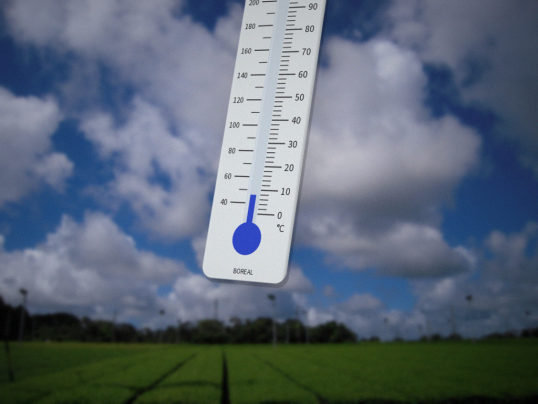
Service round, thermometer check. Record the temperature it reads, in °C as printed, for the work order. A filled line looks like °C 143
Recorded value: °C 8
